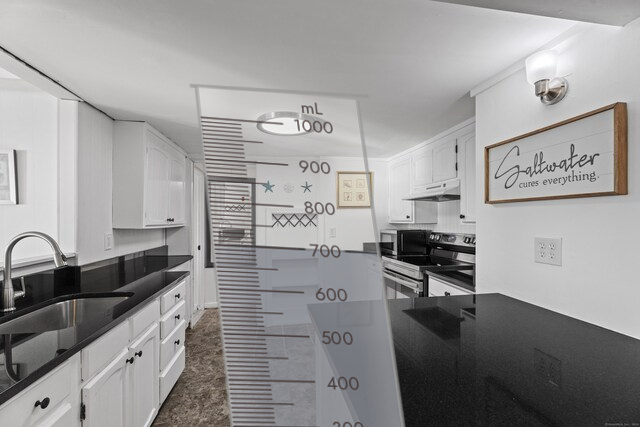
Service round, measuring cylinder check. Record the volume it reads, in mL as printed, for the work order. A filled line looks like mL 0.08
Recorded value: mL 700
